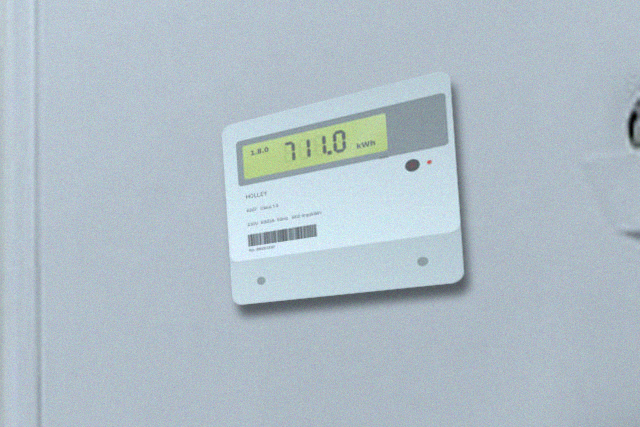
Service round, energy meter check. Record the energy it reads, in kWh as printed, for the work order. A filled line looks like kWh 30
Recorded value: kWh 711.0
